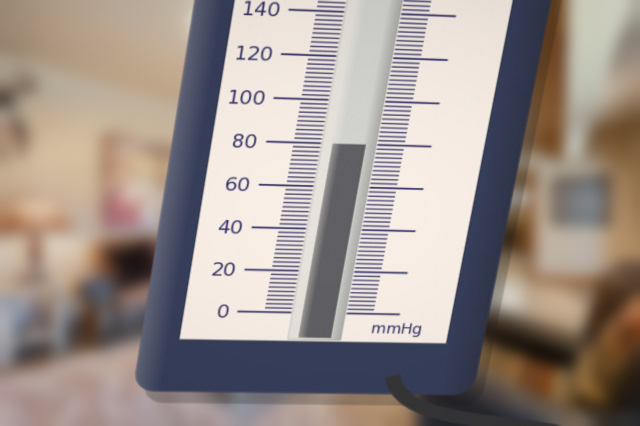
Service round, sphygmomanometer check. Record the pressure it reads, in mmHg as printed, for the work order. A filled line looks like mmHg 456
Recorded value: mmHg 80
